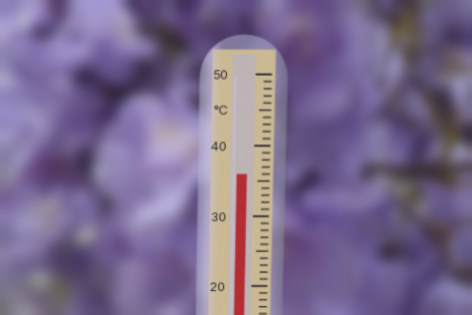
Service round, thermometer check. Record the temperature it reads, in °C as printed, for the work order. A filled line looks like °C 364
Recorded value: °C 36
